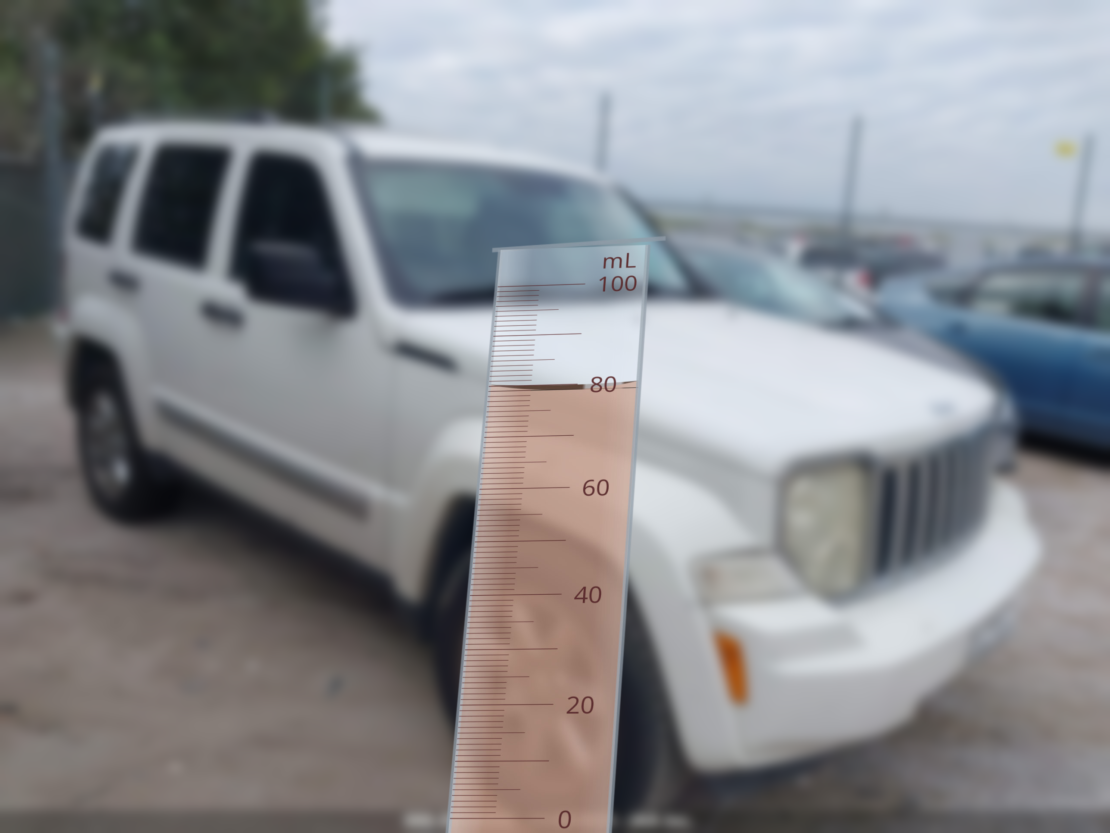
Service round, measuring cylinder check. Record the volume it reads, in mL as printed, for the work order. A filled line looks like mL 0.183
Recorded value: mL 79
